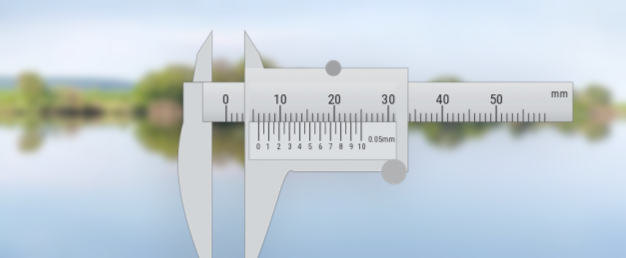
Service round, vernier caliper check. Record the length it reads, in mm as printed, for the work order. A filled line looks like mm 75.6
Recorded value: mm 6.0
